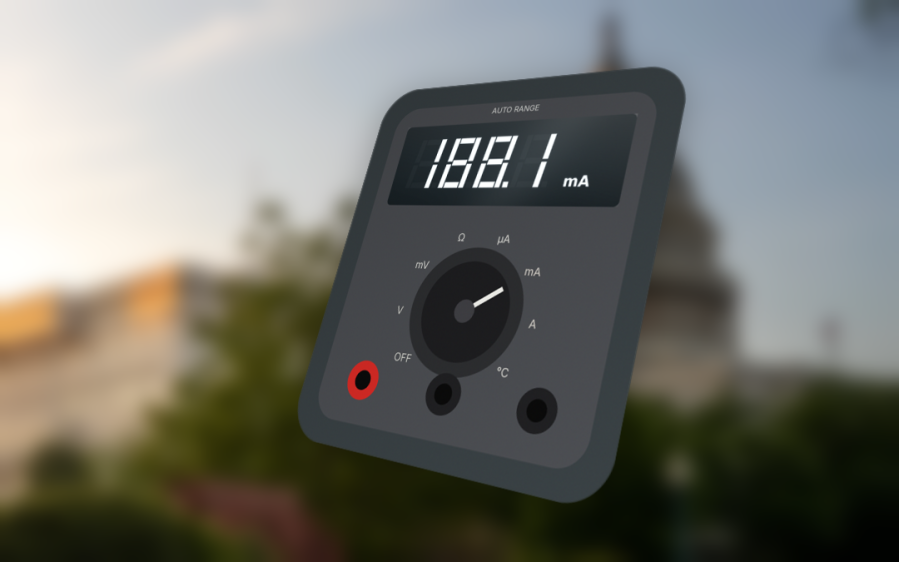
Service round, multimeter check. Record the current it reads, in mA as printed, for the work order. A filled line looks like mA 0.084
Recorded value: mA 188.1
